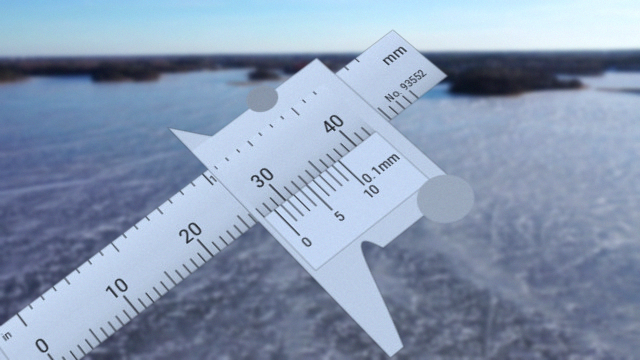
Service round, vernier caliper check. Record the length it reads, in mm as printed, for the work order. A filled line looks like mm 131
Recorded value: mm 28.4
